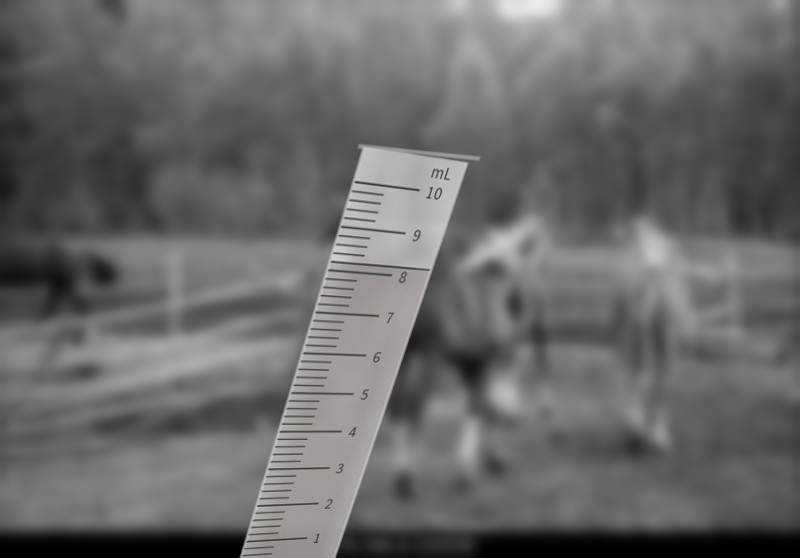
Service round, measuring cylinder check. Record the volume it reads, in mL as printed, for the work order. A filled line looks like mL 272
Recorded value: mL 8.2
